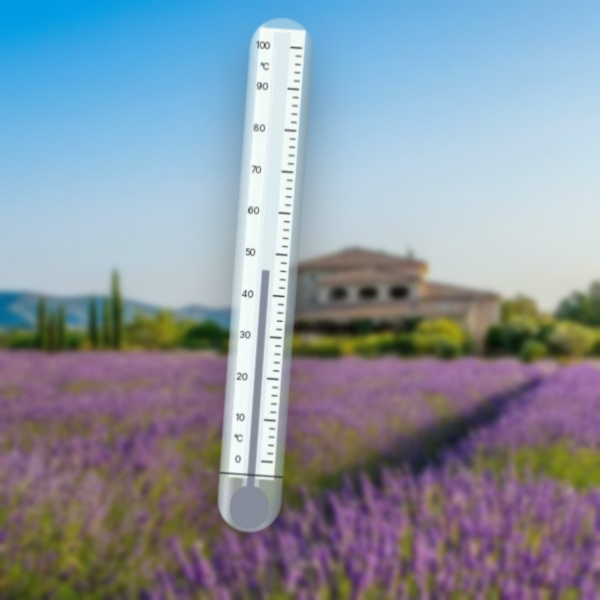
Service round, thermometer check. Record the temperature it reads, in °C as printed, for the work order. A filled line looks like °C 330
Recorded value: °C 46
